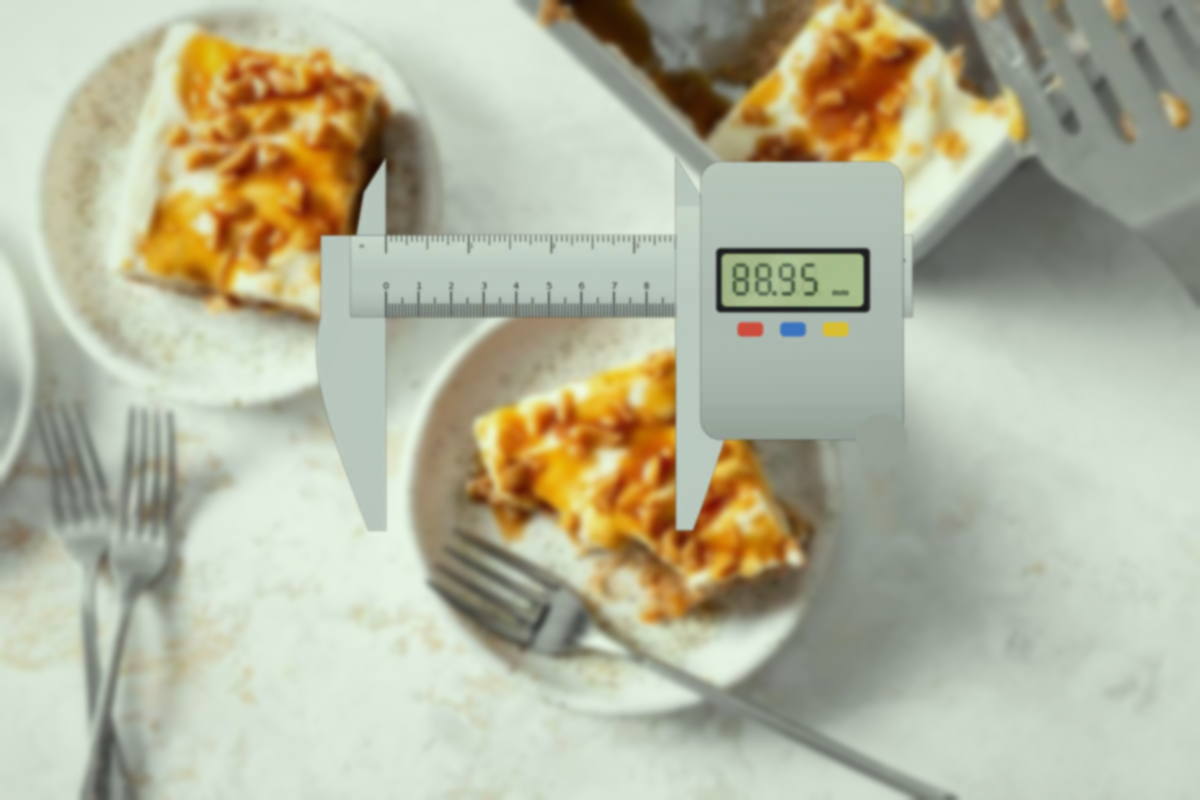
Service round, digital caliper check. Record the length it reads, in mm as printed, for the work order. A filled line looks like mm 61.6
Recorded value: mm 88.95
